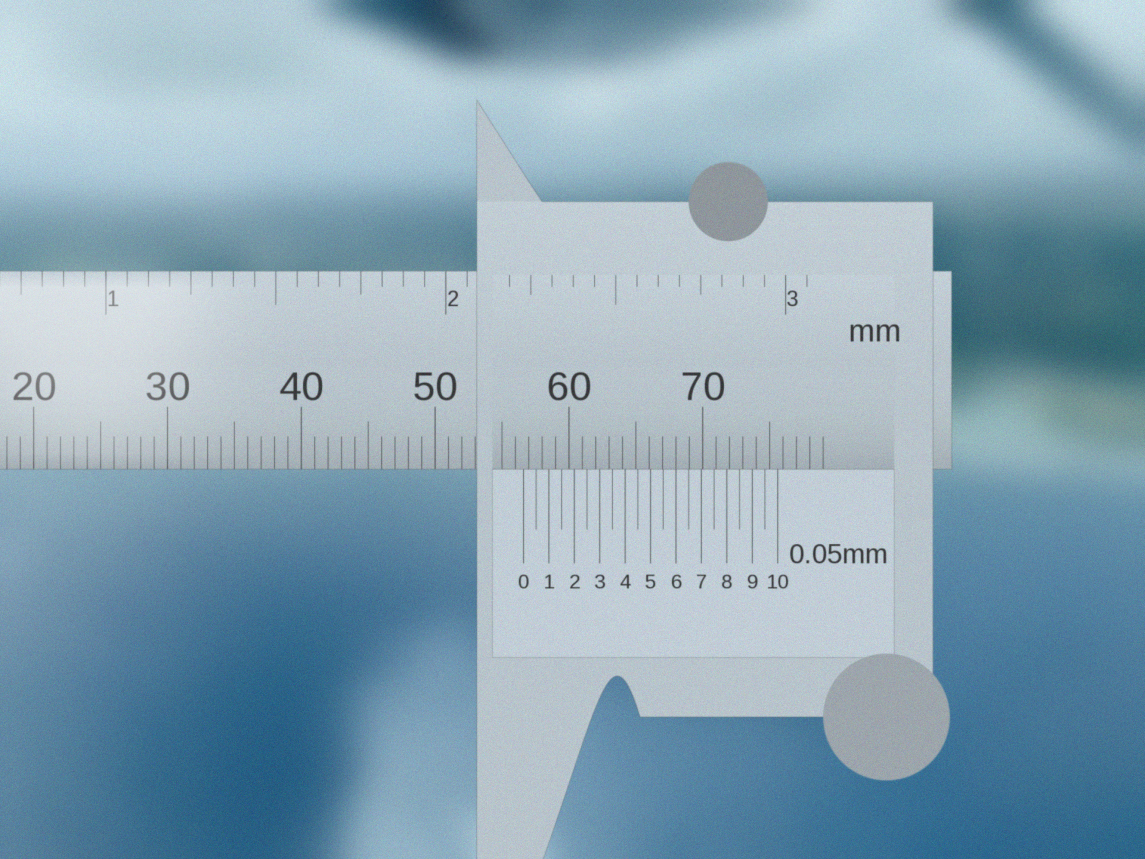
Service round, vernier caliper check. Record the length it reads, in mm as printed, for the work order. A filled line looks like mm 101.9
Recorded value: mm 56.6
